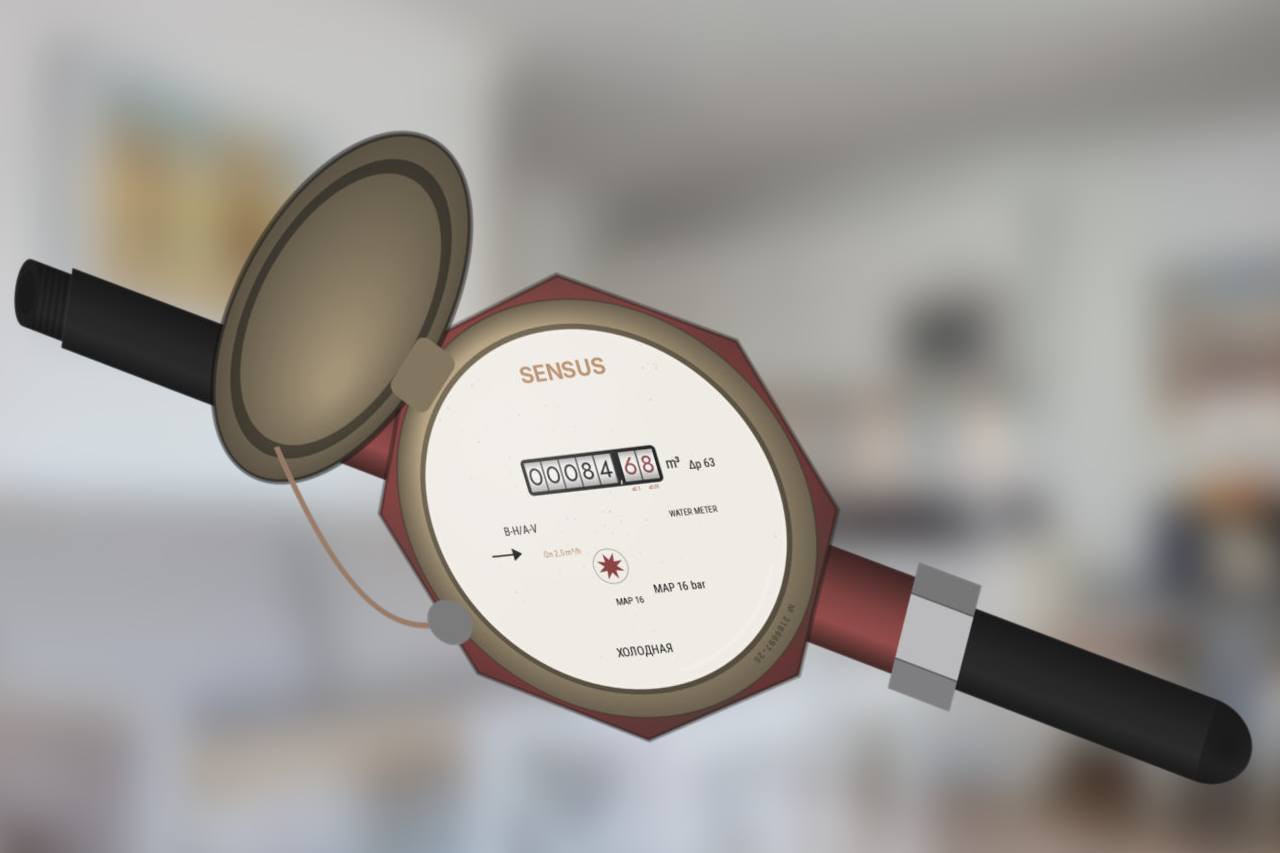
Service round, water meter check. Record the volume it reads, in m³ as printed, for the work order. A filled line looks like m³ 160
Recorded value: m³ 84.68
